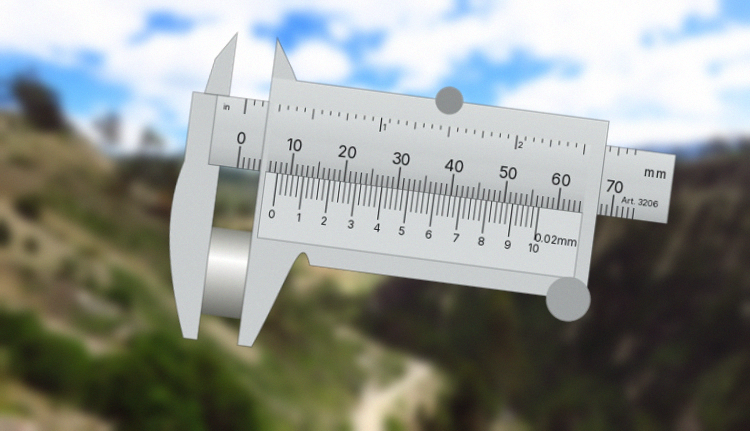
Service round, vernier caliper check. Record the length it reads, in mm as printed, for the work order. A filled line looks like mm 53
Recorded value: mm 7.5
